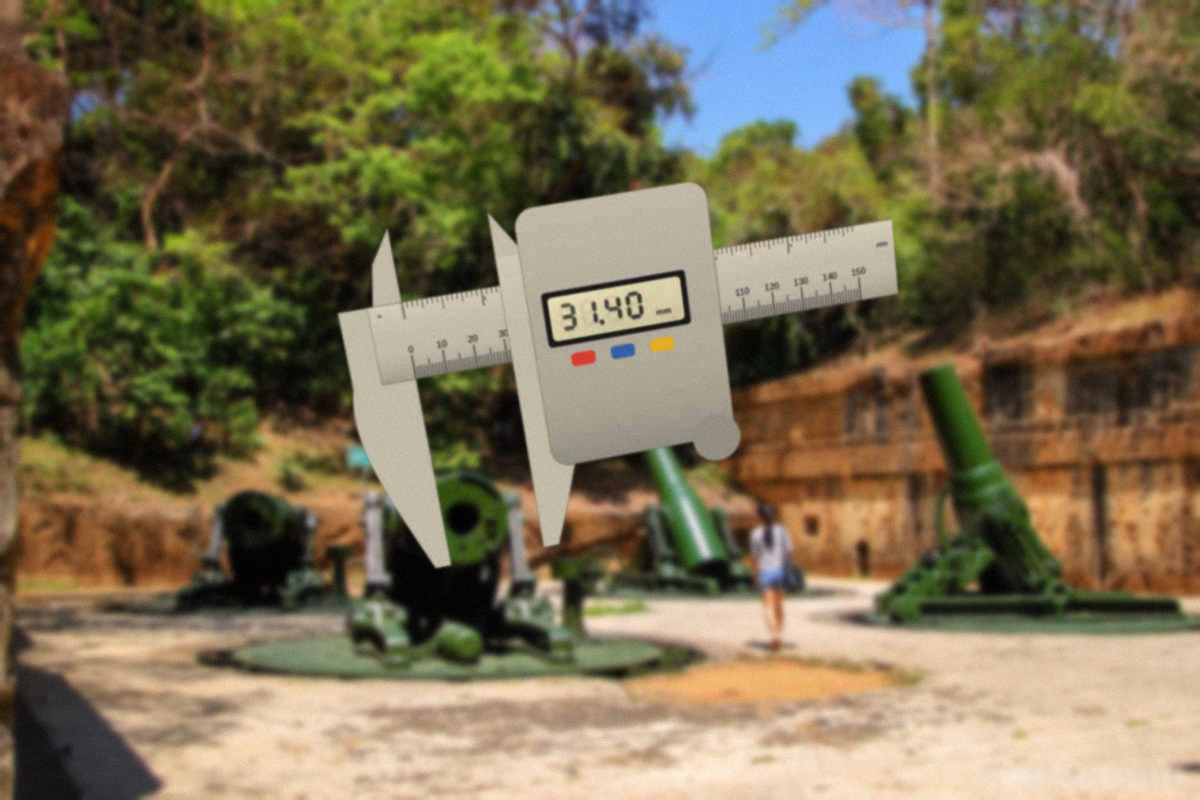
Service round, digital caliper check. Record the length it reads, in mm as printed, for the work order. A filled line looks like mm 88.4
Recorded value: mm 31.40
